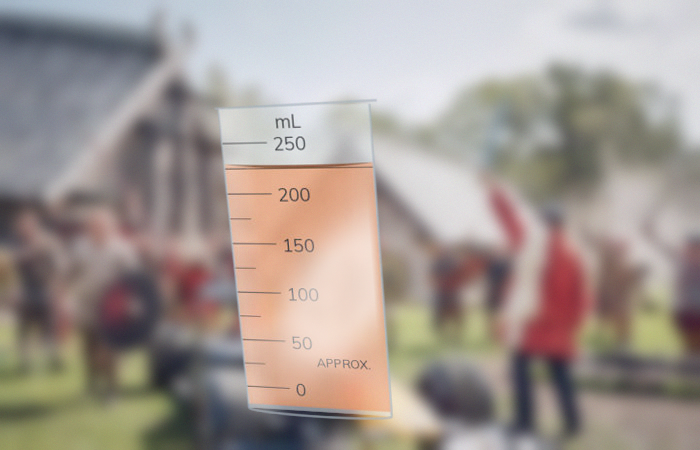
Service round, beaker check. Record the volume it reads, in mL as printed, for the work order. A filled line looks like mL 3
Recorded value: mL 225
